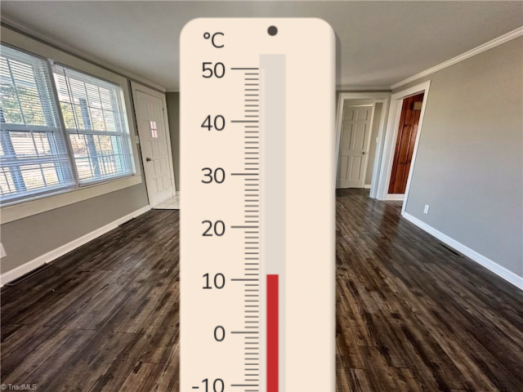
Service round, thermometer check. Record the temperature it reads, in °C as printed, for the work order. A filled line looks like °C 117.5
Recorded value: °C 11
